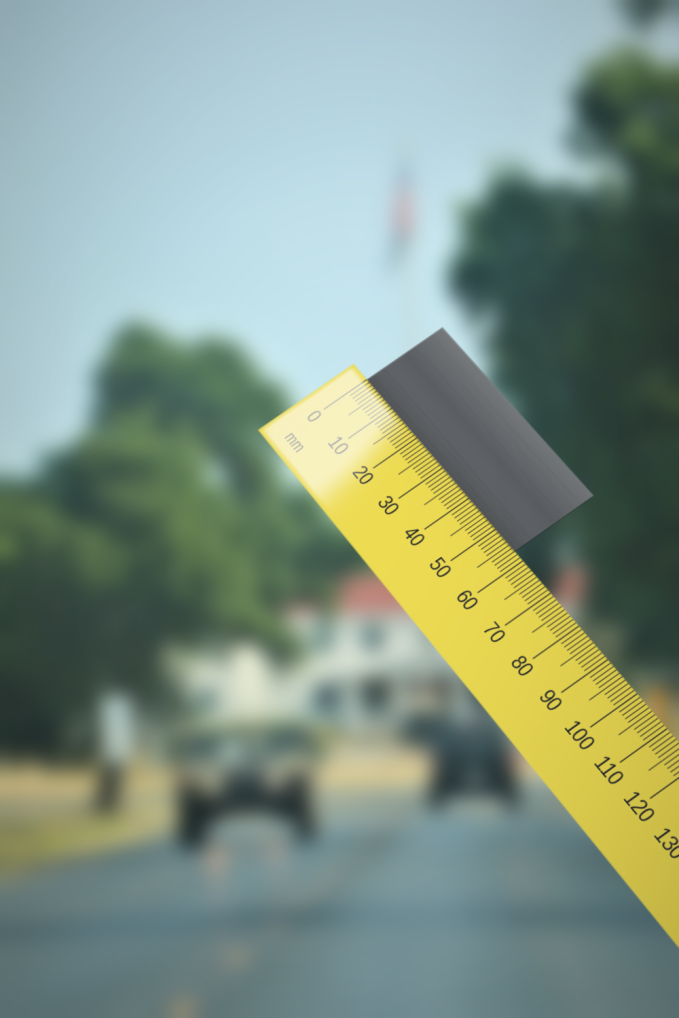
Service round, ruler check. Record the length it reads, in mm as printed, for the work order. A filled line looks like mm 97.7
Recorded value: mm 57
